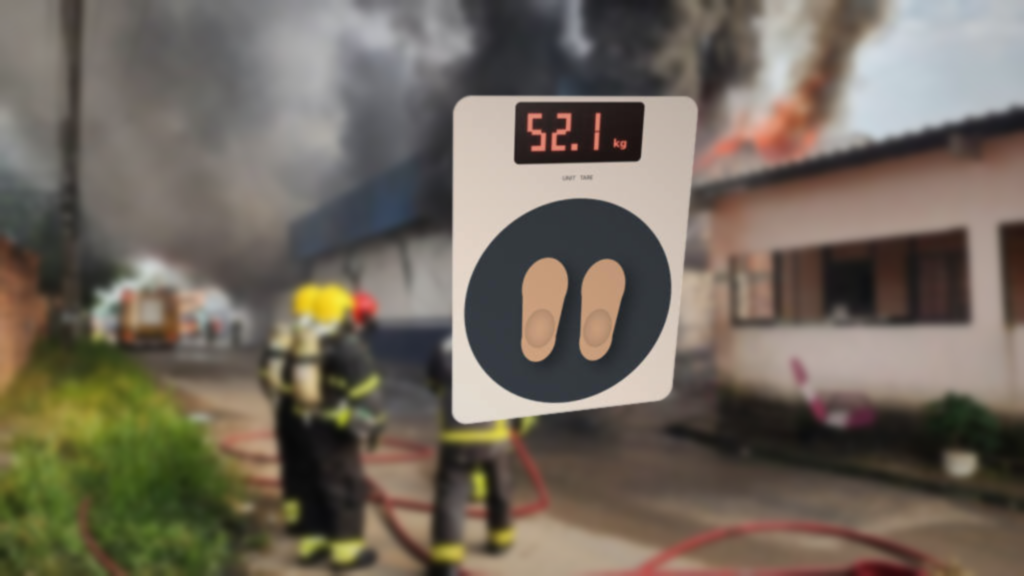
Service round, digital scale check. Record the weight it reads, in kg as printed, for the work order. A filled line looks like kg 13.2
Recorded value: kg 52.1
